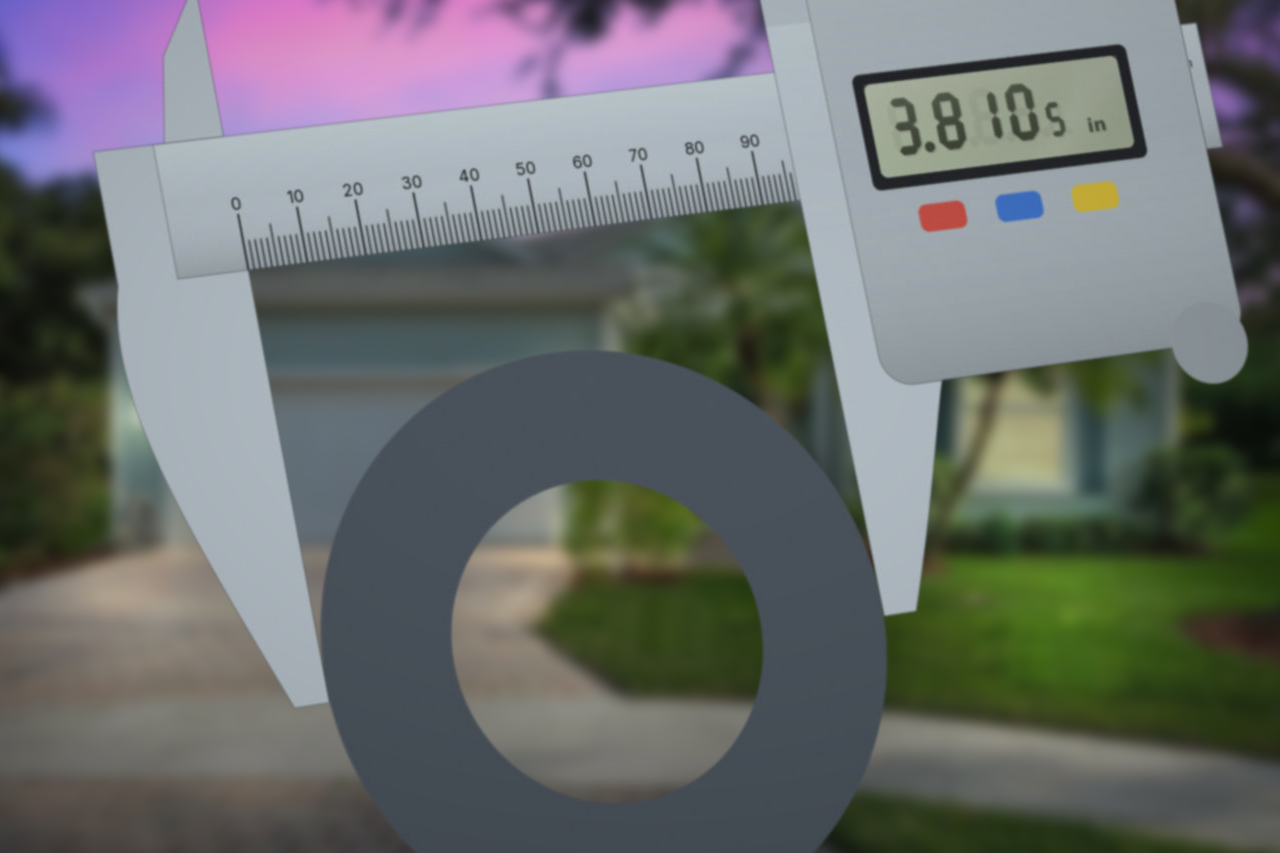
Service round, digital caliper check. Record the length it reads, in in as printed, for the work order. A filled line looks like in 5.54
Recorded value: in 3.8105
